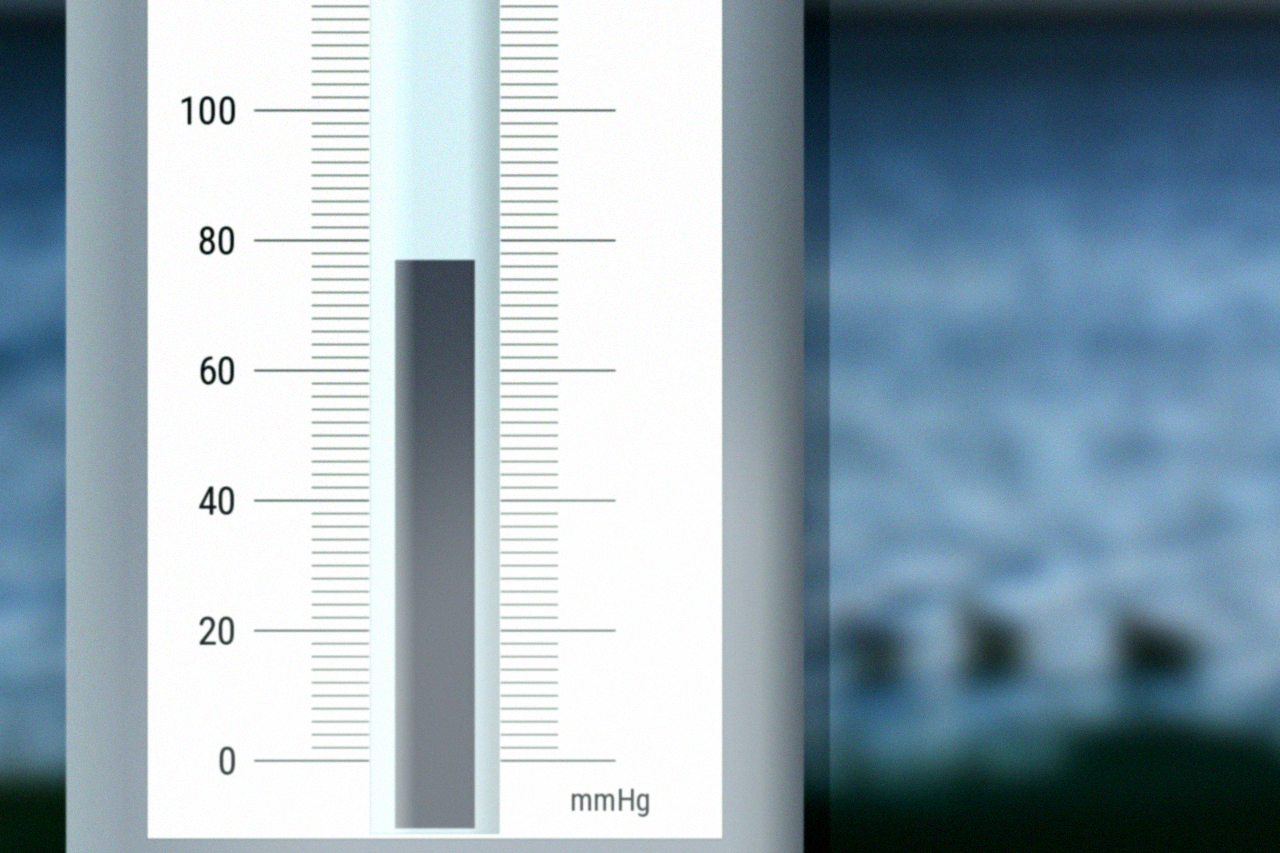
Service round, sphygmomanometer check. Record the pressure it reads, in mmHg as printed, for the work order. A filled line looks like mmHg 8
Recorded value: mmHg 77
